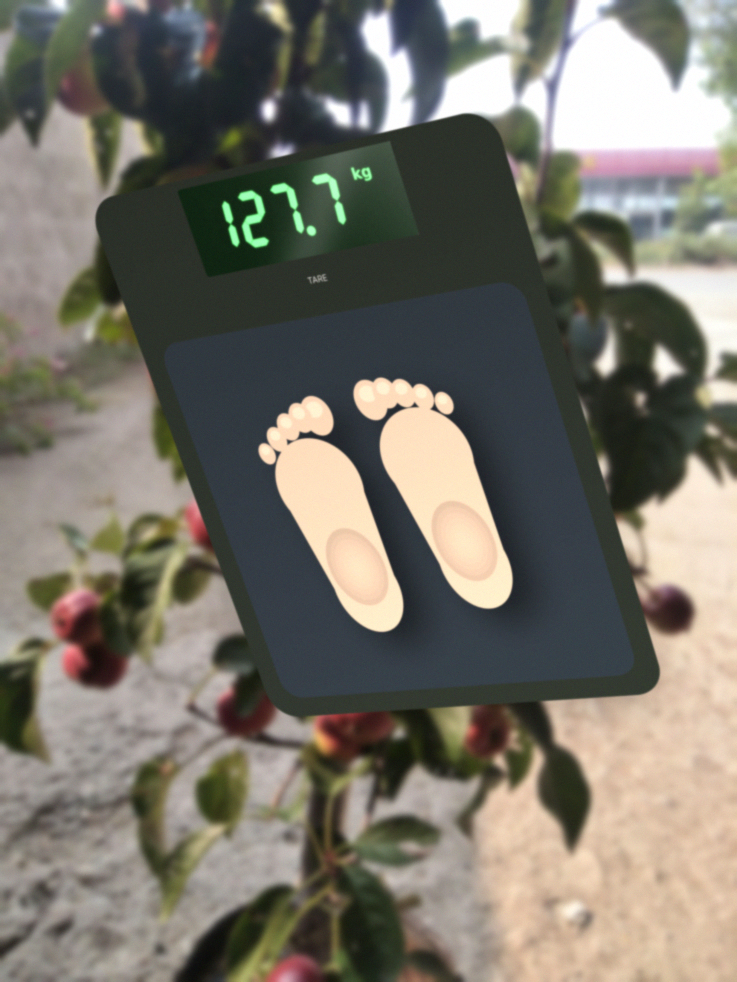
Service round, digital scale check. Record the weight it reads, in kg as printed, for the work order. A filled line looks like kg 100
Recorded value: kg 127.7
